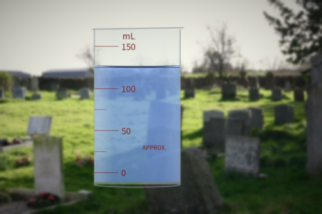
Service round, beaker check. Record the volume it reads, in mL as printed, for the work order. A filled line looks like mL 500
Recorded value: mL 125
